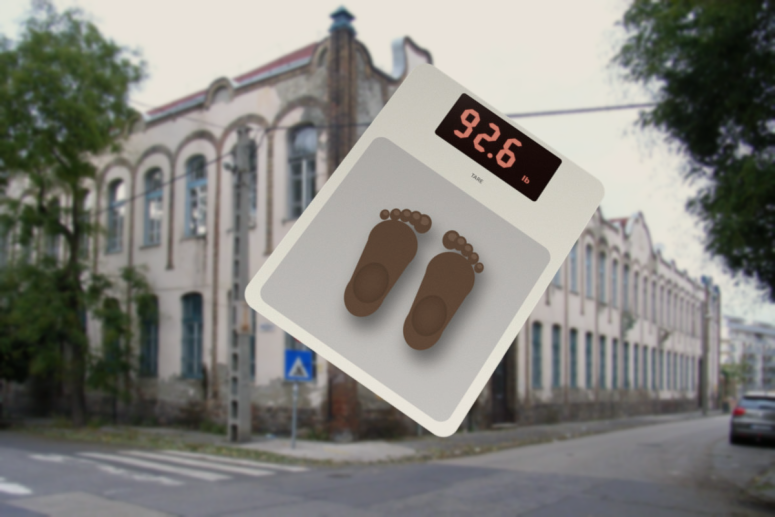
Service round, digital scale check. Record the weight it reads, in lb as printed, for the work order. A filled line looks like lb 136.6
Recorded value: lb 92.6
